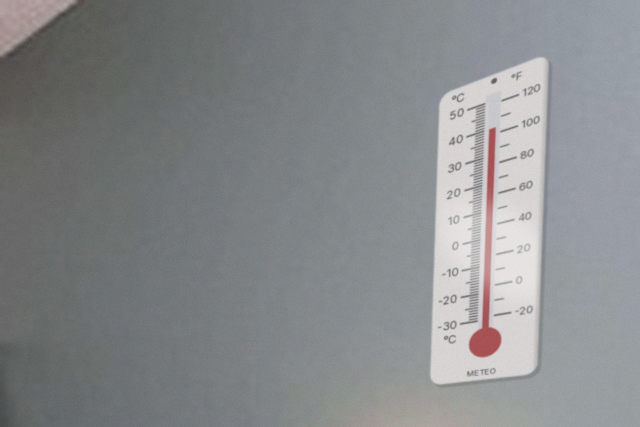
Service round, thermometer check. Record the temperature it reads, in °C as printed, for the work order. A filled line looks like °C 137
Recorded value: °C 40
